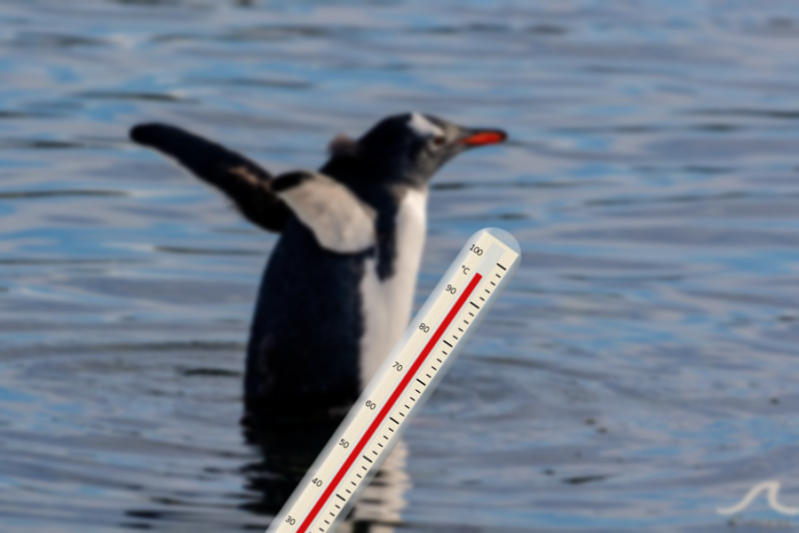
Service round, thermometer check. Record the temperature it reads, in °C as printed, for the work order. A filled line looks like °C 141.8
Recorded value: °C 96
